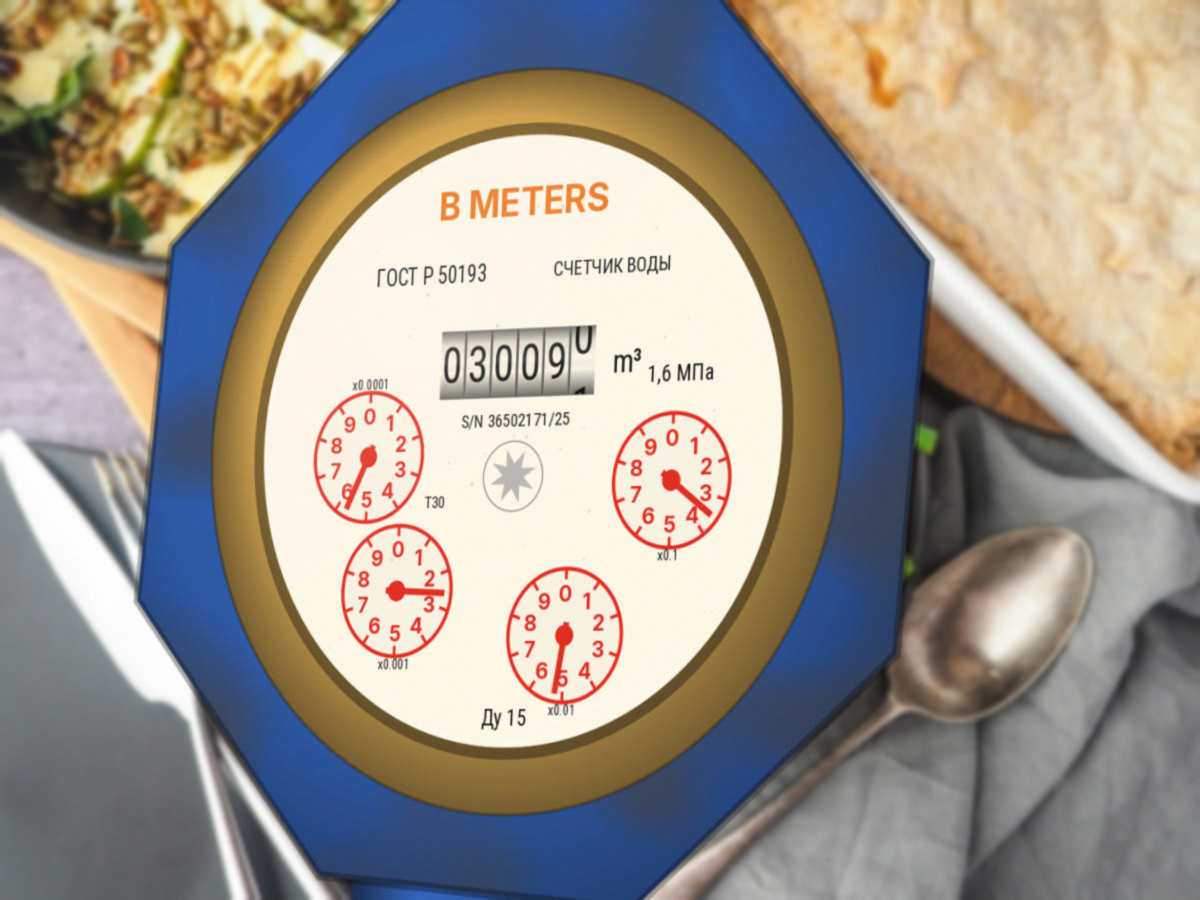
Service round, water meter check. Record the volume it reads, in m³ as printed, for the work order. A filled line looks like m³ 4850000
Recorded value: m³ 30090.3525
